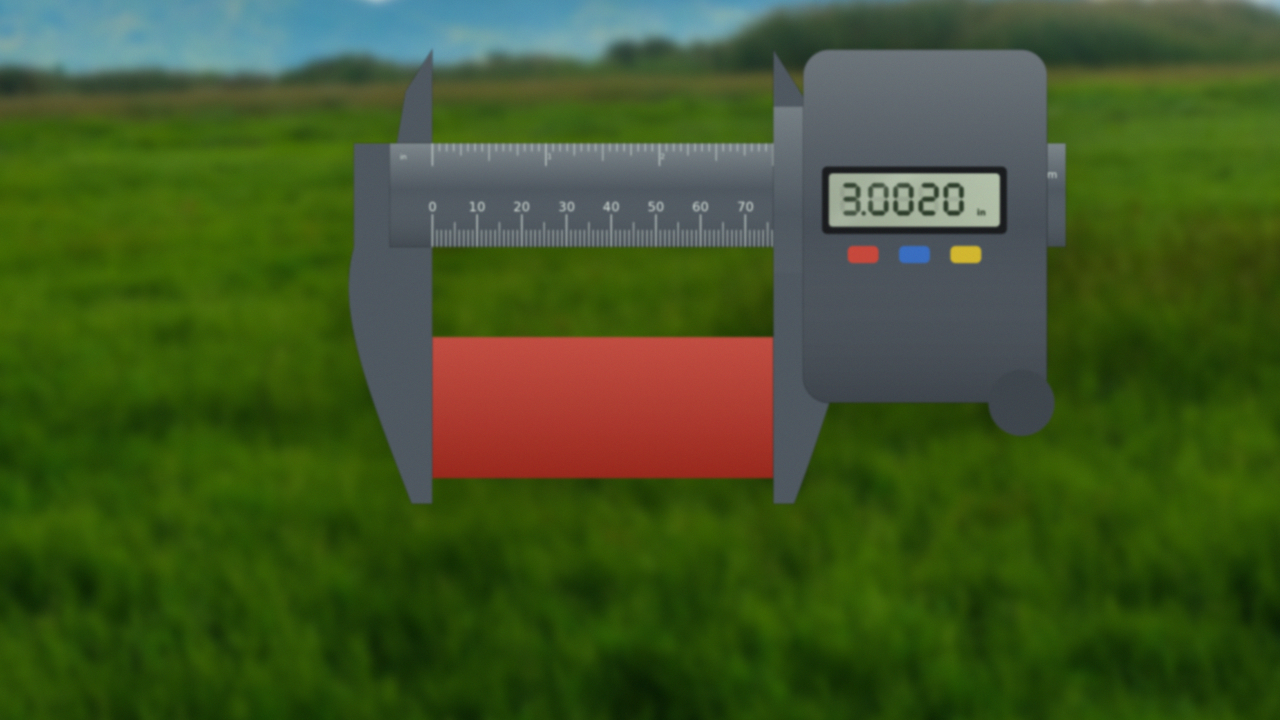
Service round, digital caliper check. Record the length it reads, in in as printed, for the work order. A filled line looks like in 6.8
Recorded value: in 3.0020
